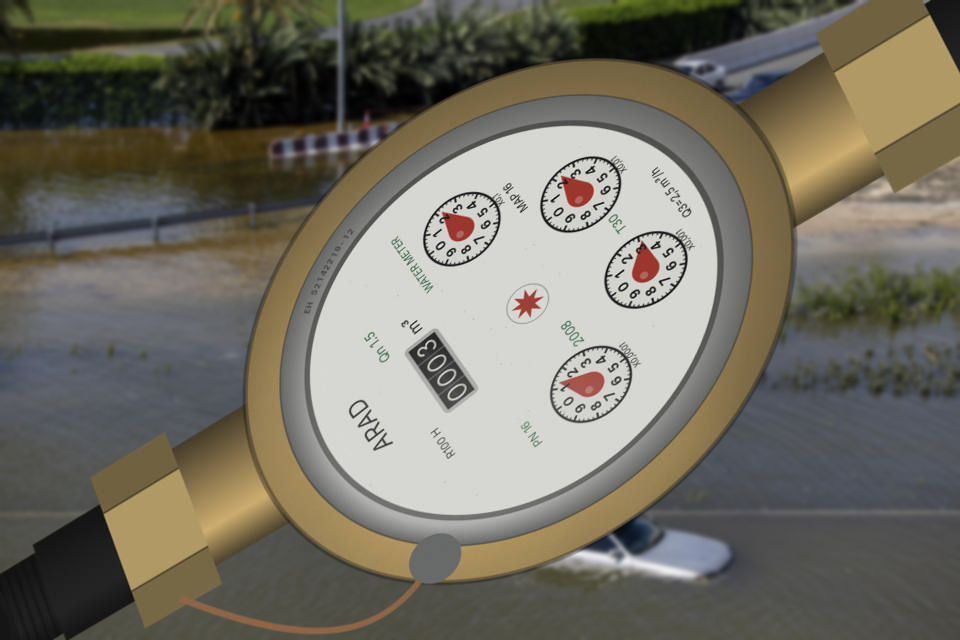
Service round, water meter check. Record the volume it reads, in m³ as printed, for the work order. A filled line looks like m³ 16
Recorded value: m³ 3.2231
